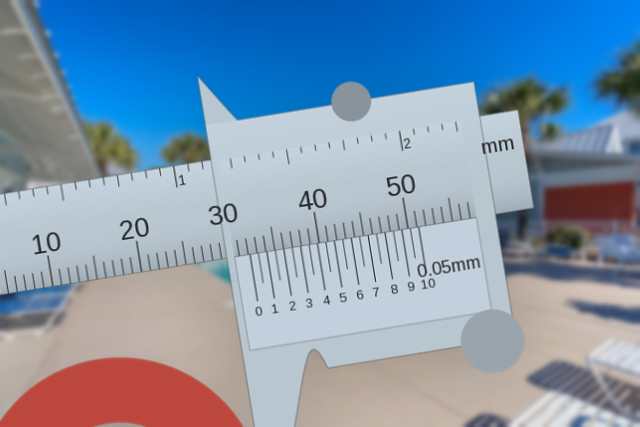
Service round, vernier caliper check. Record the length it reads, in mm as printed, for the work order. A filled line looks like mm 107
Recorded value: mm 32.2
